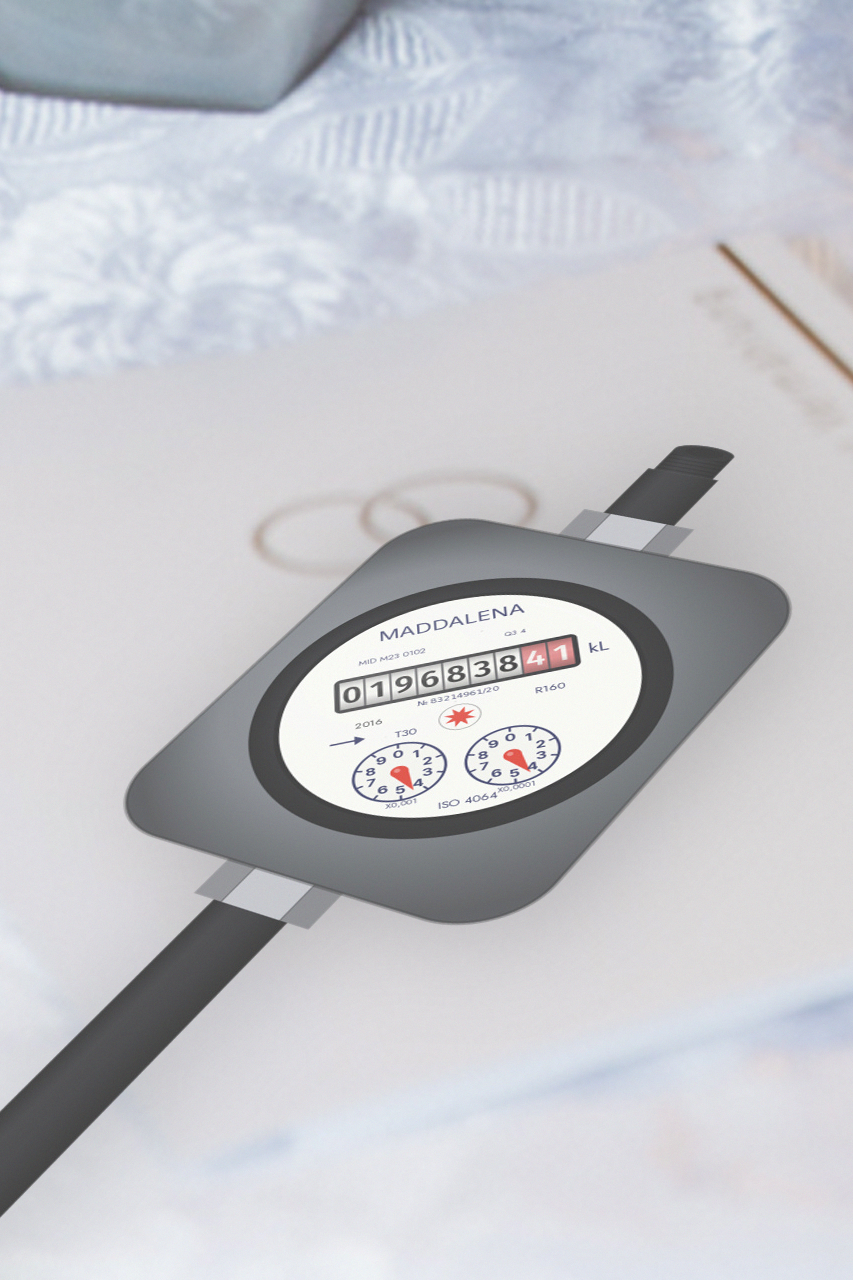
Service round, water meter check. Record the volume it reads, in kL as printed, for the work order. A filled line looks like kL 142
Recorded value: kL 196838.4144
